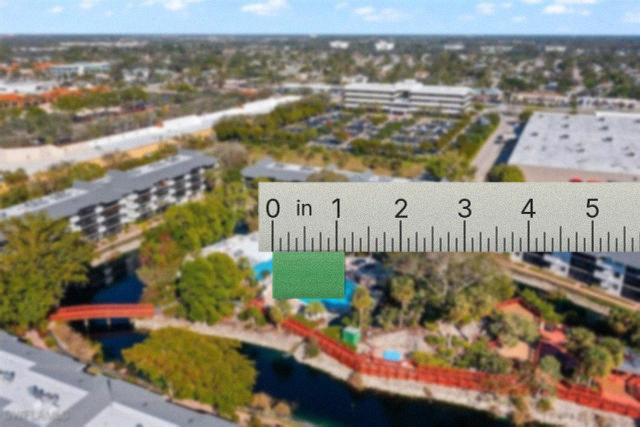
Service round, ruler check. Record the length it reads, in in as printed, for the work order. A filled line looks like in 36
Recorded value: in 1.125
